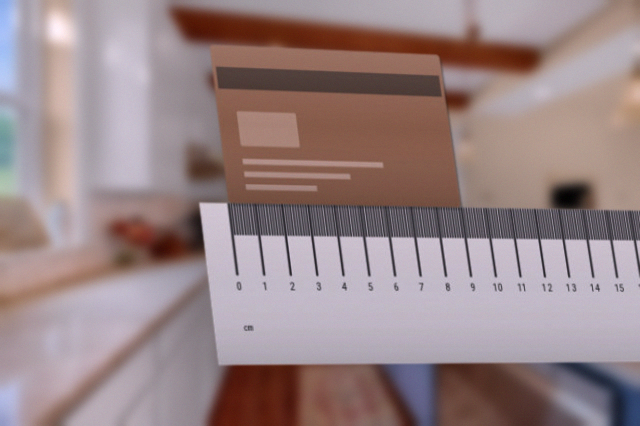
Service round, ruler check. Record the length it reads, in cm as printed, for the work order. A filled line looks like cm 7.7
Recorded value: cm 9
